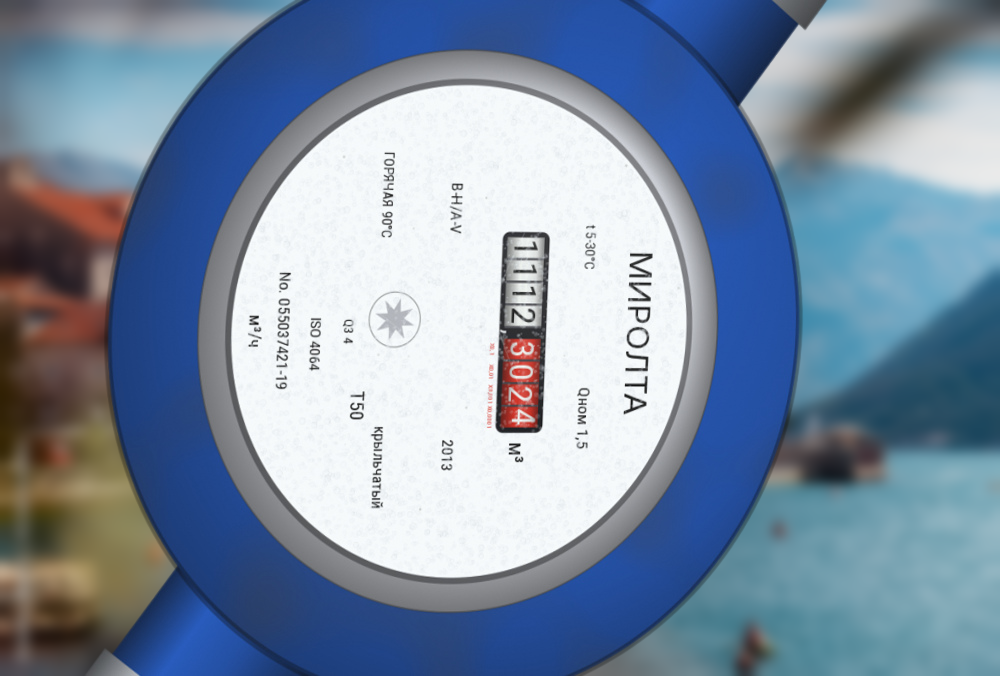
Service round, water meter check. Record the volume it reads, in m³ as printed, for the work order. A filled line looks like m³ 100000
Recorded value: m³ 1112.3024
